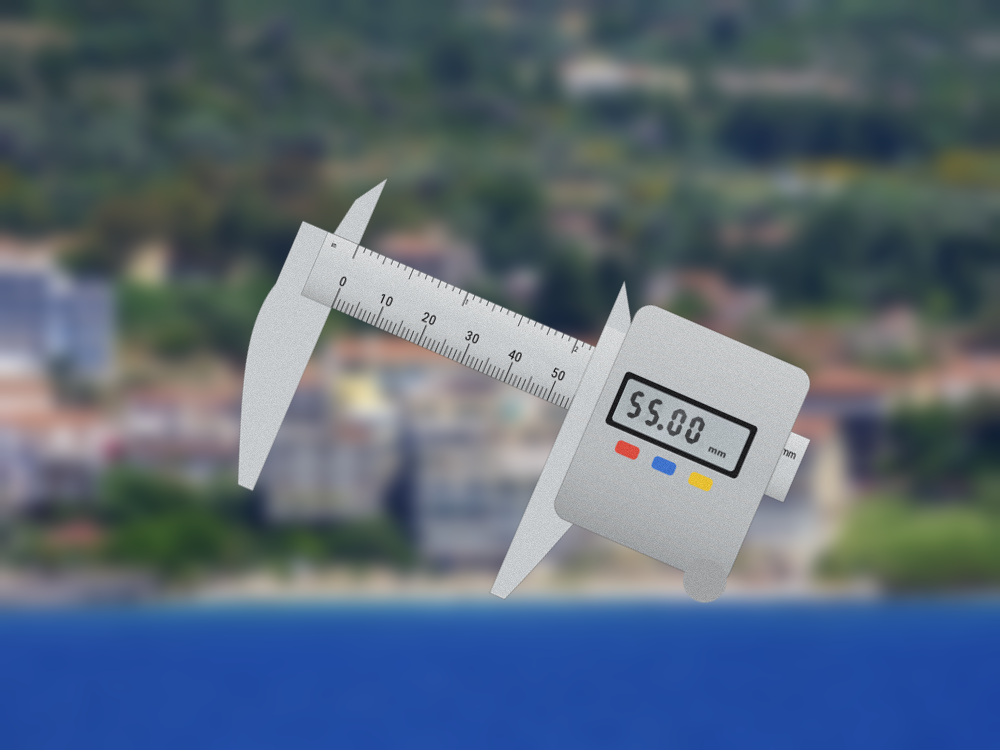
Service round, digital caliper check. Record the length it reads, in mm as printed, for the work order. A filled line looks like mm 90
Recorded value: mm 55.00
